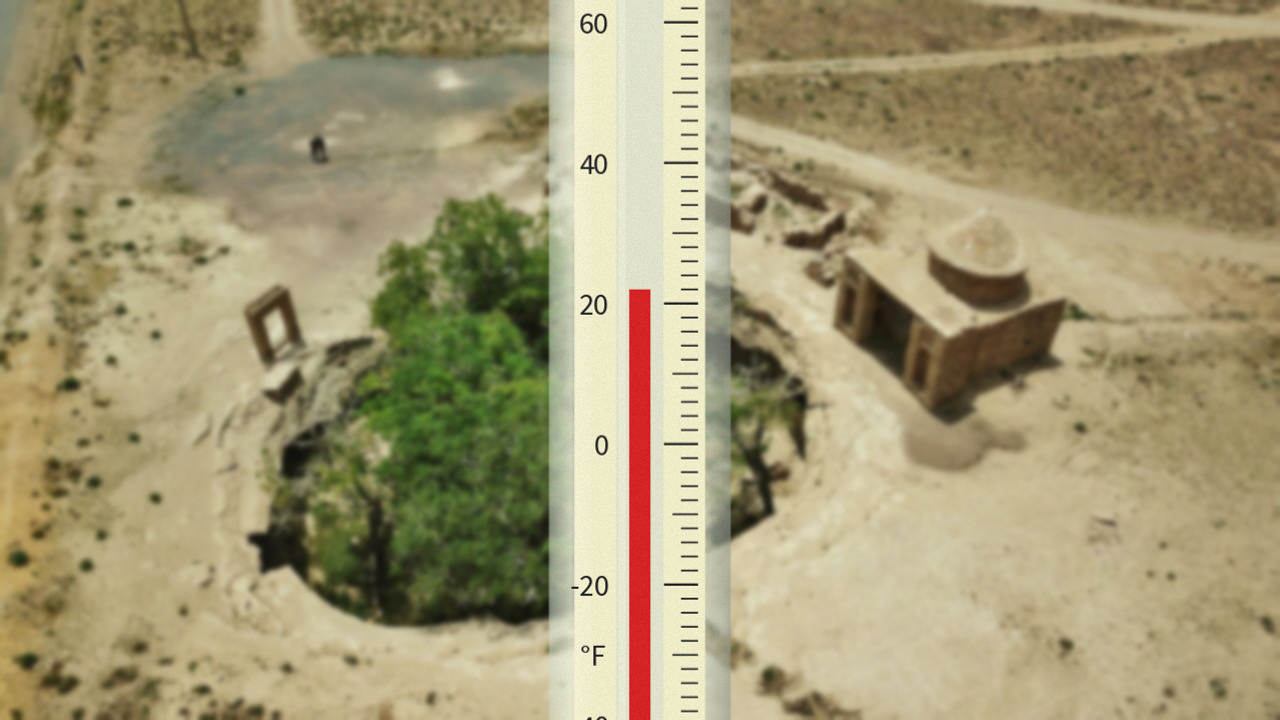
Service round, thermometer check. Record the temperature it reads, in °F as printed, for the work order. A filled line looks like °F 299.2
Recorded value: °F 22
